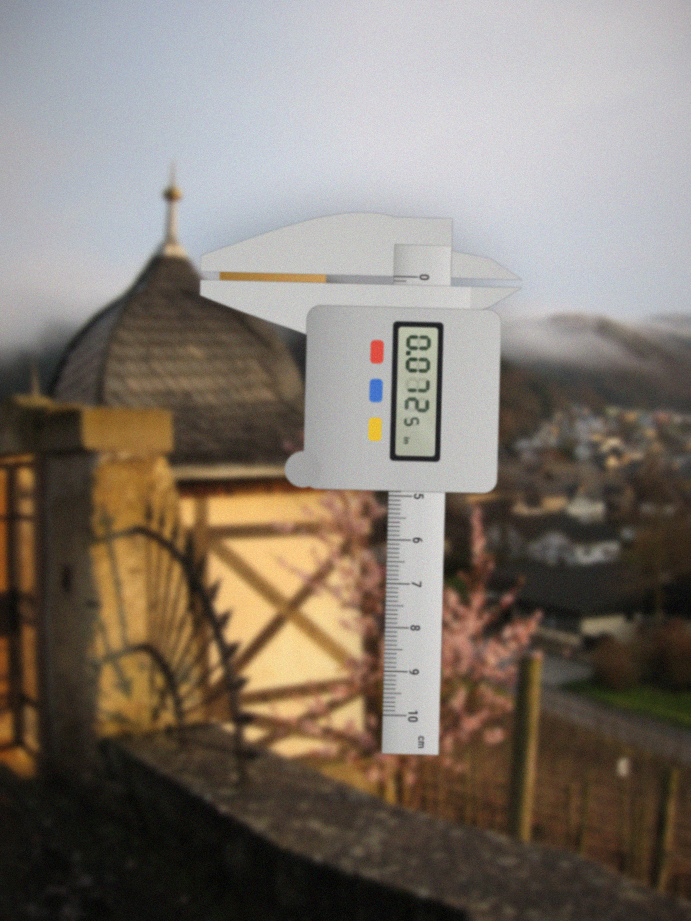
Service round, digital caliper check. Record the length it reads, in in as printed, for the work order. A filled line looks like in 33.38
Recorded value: in 0.0725
